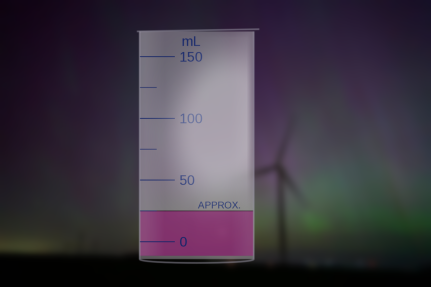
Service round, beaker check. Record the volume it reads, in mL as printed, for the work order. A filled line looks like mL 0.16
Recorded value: mL 25
